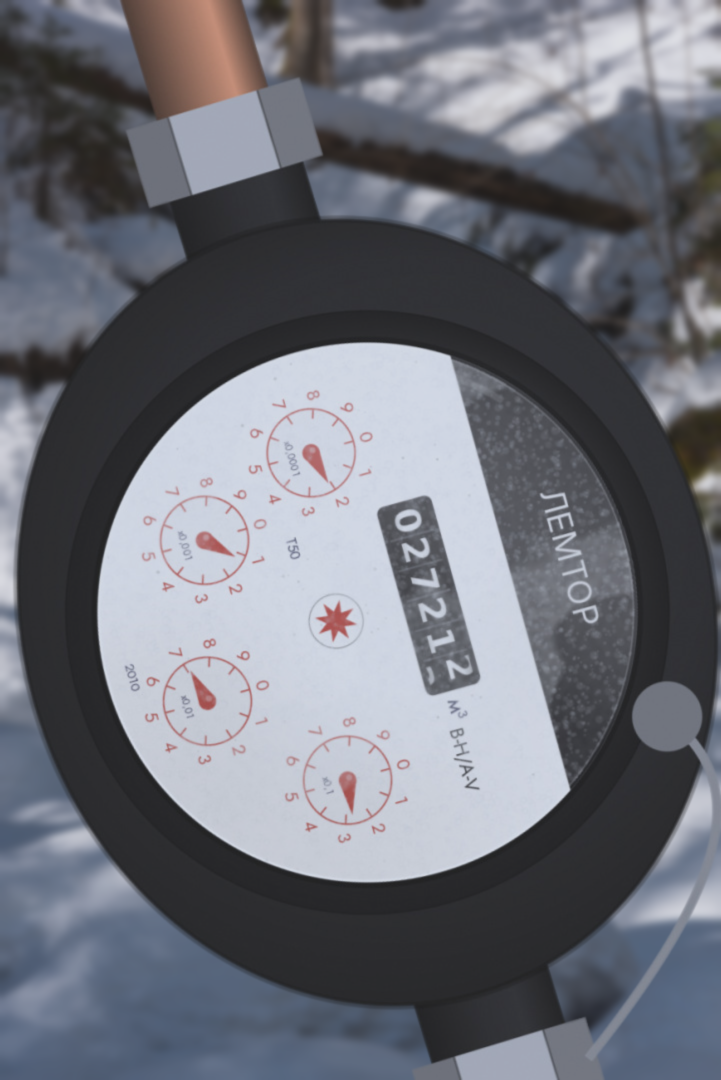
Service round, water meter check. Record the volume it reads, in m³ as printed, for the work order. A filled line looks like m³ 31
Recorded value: m³ 27212.2712
